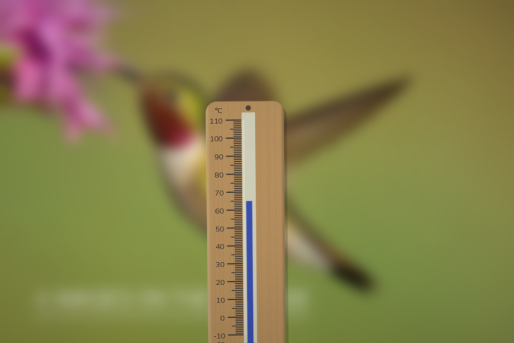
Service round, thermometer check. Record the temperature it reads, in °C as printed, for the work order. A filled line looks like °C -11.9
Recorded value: °C 65
